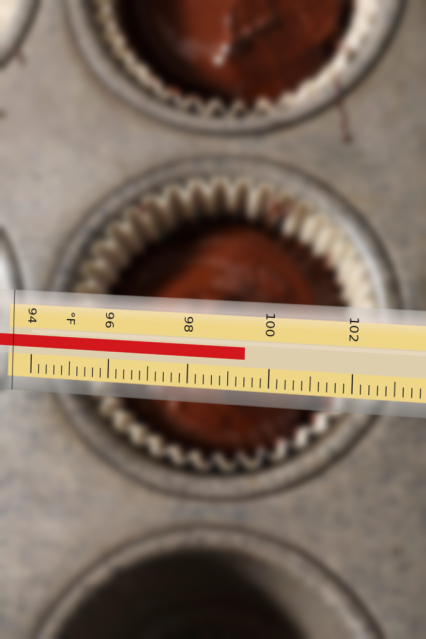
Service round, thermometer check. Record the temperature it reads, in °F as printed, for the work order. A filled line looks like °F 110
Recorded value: °F 99.4
